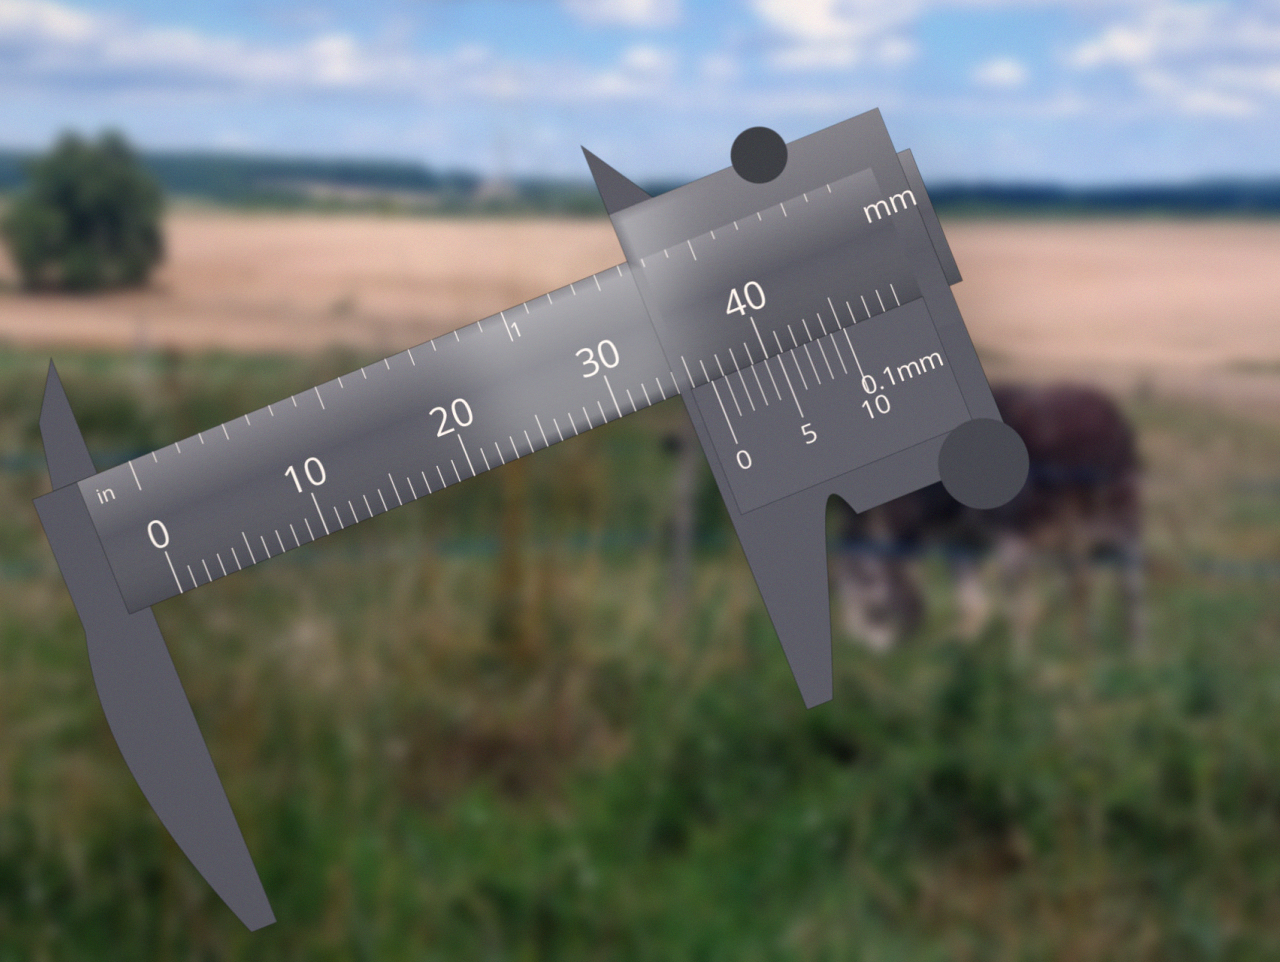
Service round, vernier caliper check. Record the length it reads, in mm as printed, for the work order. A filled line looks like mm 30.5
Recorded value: mm 36.2
